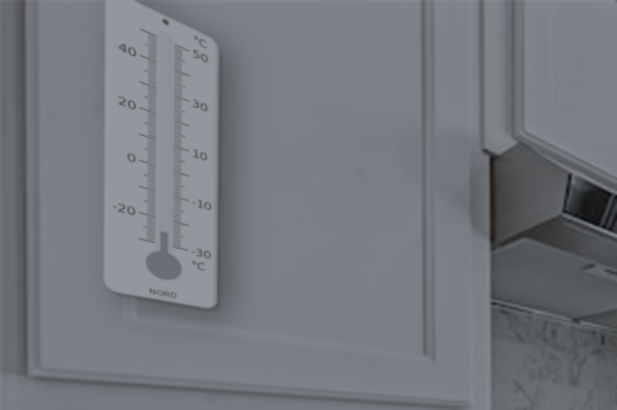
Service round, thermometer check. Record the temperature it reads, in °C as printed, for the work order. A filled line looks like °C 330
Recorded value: °C -25
